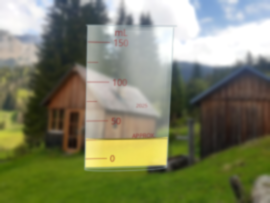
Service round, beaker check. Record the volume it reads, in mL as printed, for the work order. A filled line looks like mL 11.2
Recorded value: mL 25
